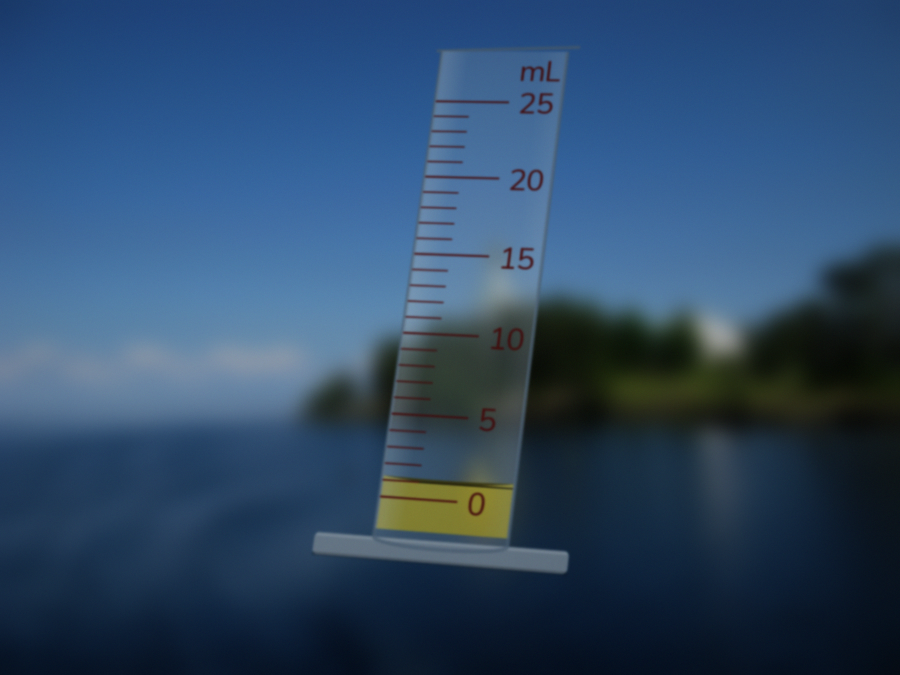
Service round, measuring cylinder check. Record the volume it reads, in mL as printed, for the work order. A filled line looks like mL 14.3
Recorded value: mL 1
